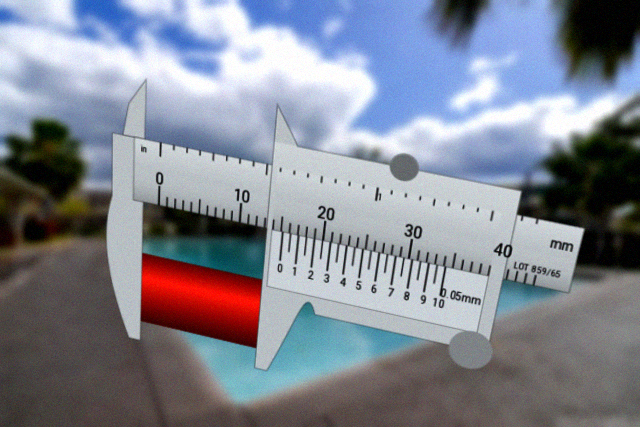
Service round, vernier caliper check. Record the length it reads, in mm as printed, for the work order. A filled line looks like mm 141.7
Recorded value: mm 15.2
